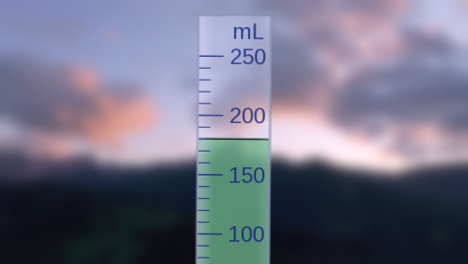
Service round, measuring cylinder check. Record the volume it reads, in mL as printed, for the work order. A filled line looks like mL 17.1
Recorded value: mL 180
